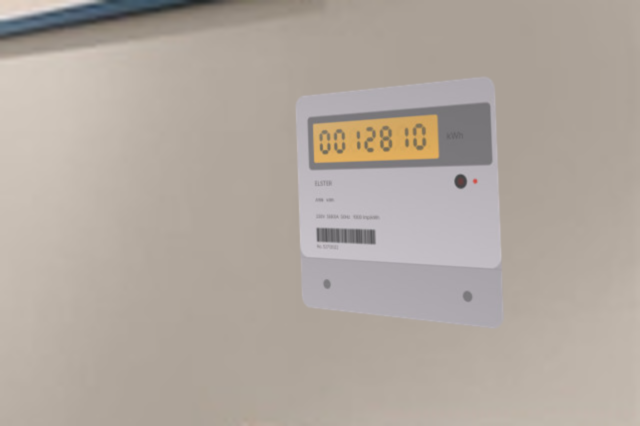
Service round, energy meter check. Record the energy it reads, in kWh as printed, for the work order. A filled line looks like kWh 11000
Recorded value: kWh 12810
